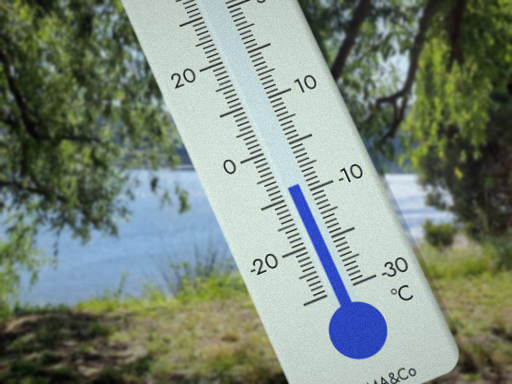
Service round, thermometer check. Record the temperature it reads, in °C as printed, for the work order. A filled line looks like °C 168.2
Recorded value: °C -8
